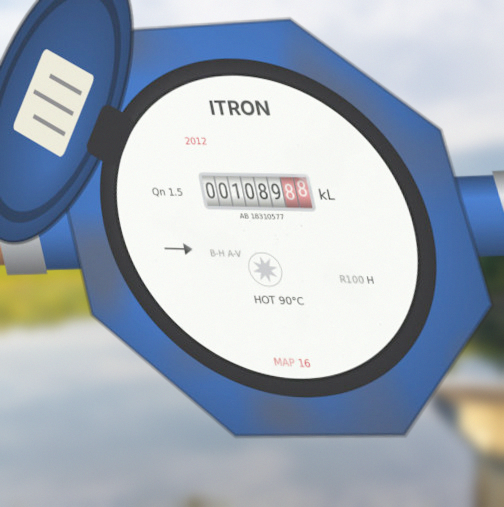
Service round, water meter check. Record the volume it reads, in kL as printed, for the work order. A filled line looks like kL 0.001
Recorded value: kL 1089.88
